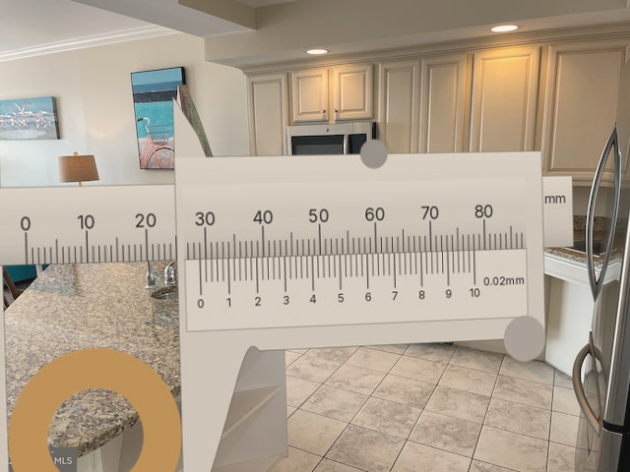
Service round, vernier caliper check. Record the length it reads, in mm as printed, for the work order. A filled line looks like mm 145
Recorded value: mm 29.0
